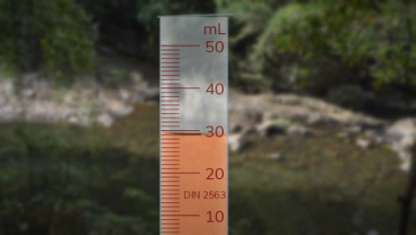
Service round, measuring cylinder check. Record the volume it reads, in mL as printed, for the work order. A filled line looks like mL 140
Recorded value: mL 29
